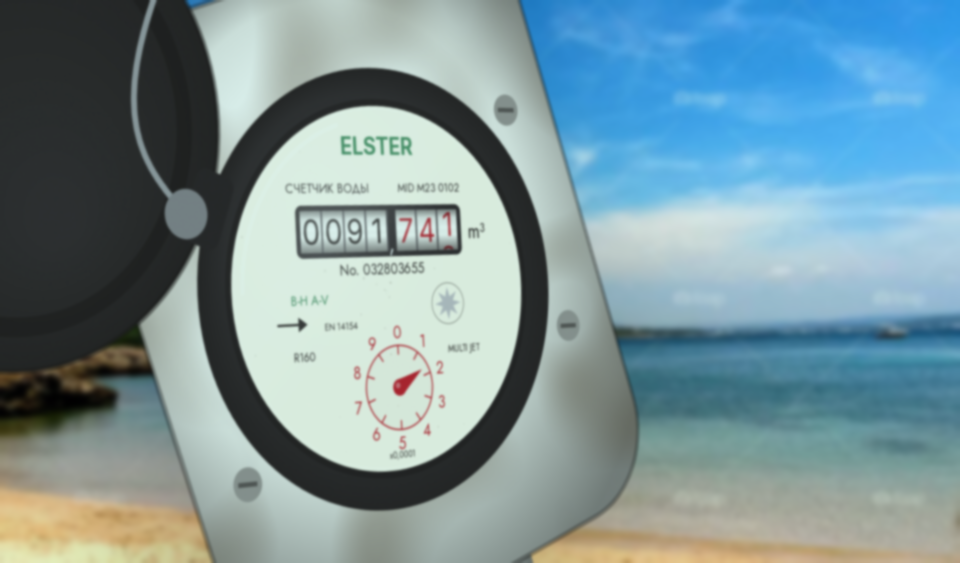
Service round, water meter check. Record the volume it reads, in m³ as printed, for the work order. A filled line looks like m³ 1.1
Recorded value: m³ 91.7411
